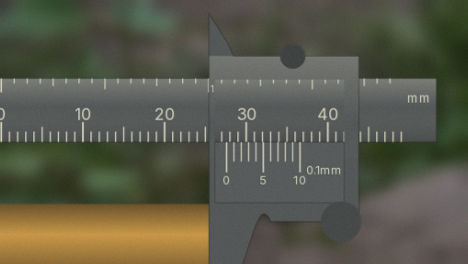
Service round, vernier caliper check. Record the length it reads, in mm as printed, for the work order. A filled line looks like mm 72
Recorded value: mm 27.6
